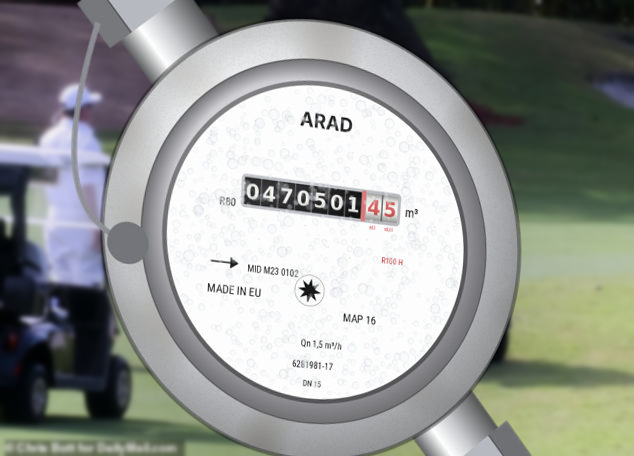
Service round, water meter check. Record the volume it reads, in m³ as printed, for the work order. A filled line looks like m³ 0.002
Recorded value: m³ 470501.45
